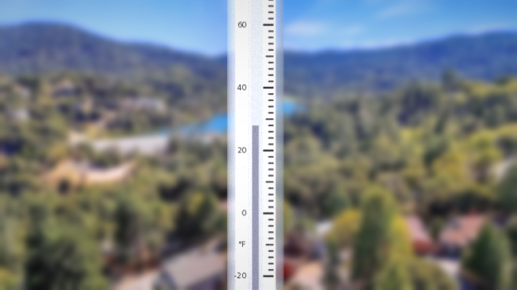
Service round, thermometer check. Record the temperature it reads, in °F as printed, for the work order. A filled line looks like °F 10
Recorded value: °F 28
